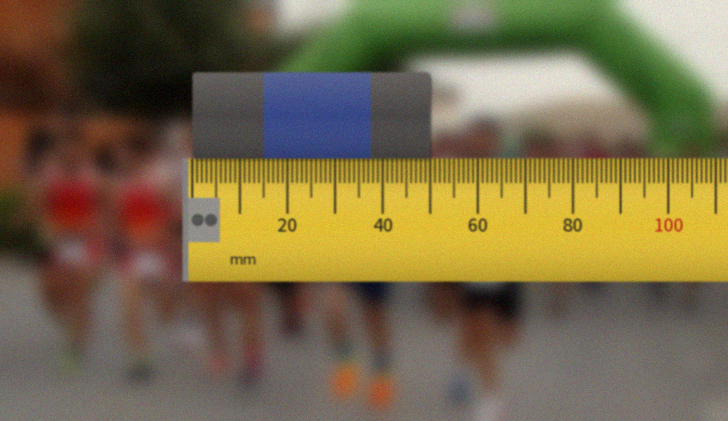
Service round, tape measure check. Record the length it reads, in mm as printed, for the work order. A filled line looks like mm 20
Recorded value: mm 50
